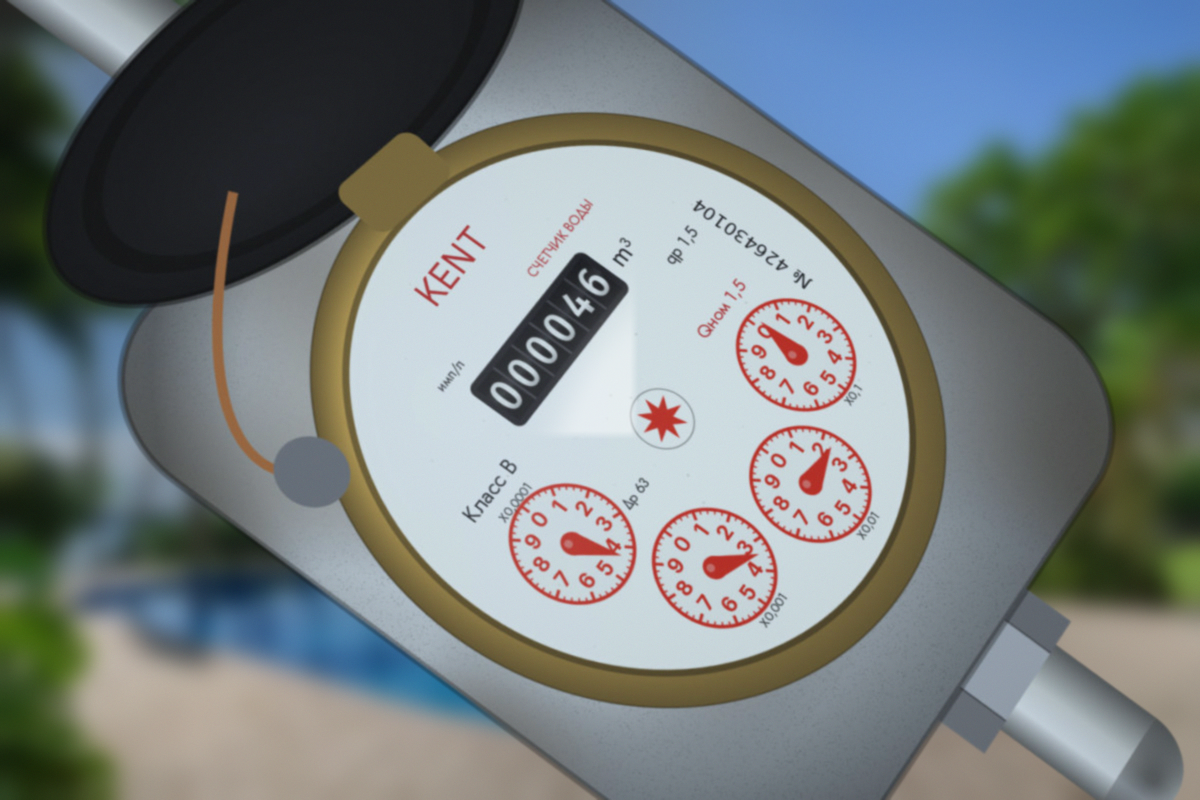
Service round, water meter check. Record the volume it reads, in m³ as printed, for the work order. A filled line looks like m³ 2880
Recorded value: m³ 46.0234
